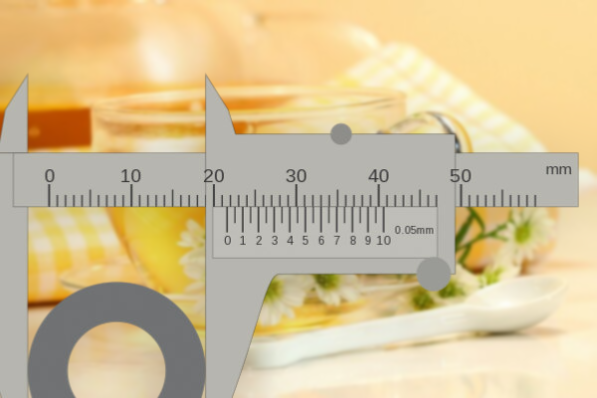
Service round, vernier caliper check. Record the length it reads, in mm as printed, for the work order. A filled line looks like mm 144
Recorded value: mm 21.6
